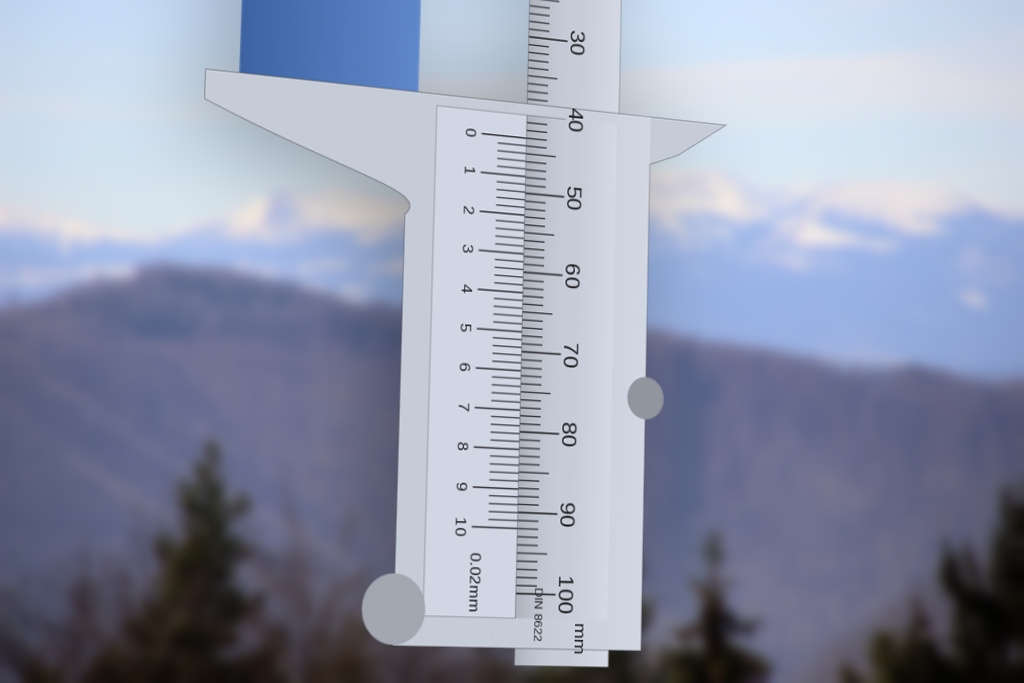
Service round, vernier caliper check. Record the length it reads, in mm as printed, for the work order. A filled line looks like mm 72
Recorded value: mm 43.0
